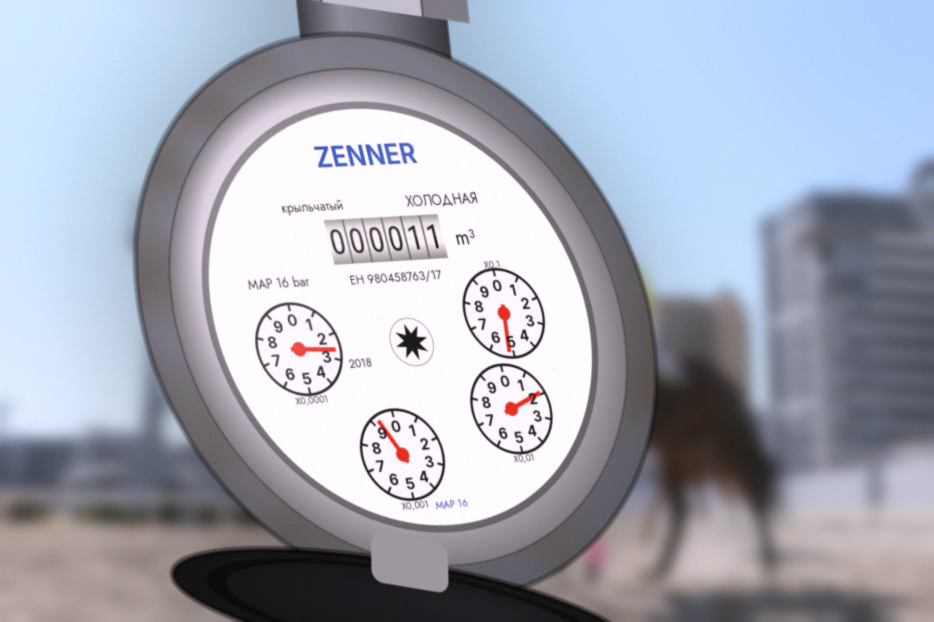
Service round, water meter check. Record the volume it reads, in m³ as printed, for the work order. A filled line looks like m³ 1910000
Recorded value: m³ 11.5192
